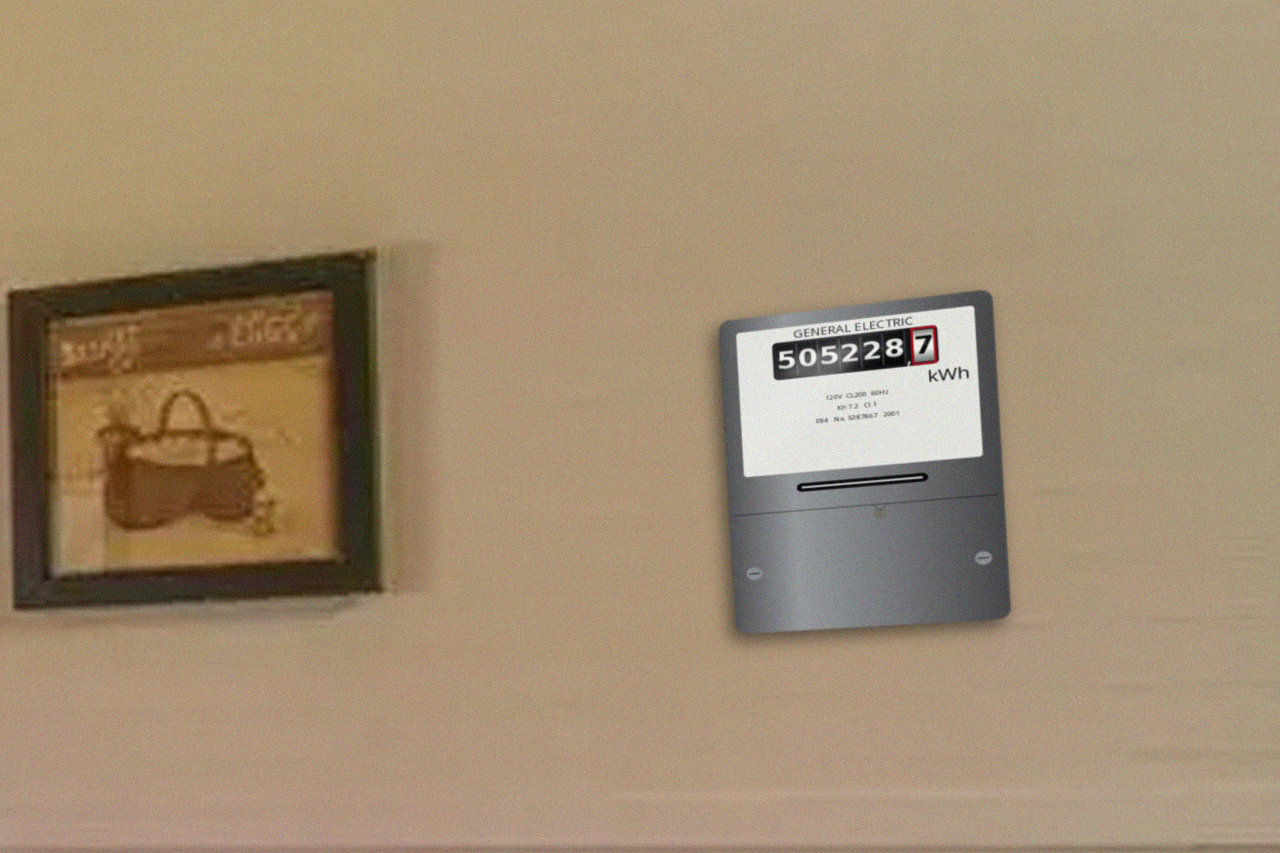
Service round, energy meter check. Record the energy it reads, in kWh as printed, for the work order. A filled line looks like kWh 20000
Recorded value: kWh 505228.7
